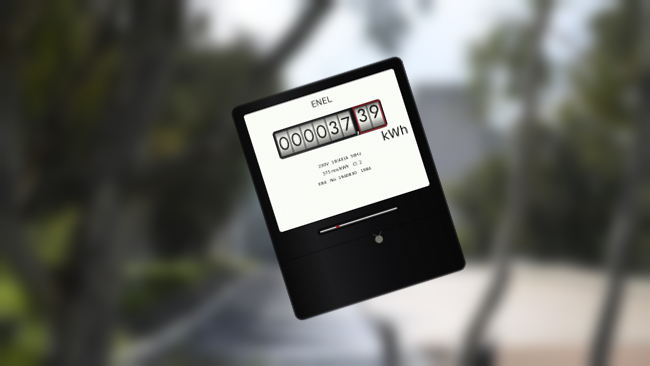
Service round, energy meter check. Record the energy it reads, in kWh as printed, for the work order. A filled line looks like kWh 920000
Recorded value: kWh 37.39
